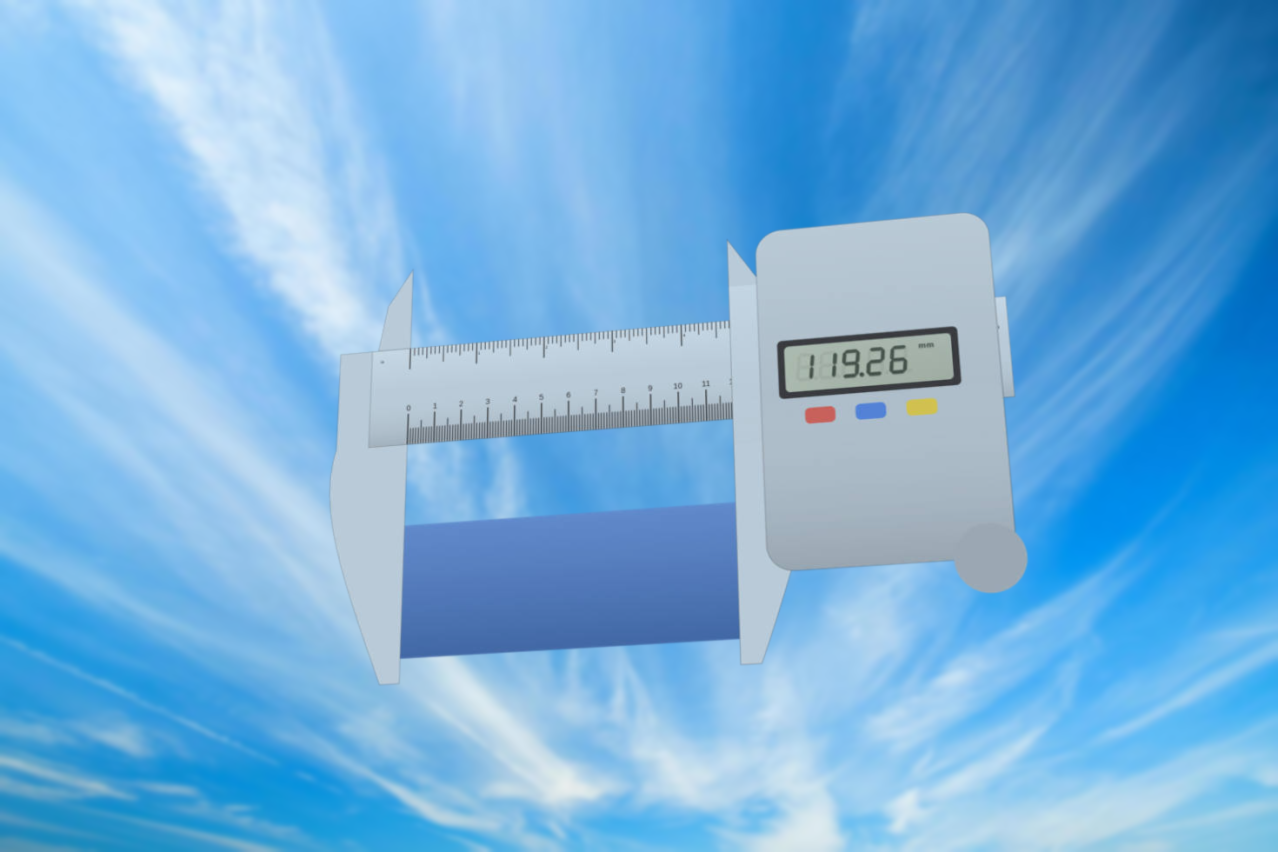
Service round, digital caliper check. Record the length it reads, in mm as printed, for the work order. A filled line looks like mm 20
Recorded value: mm 119.26
